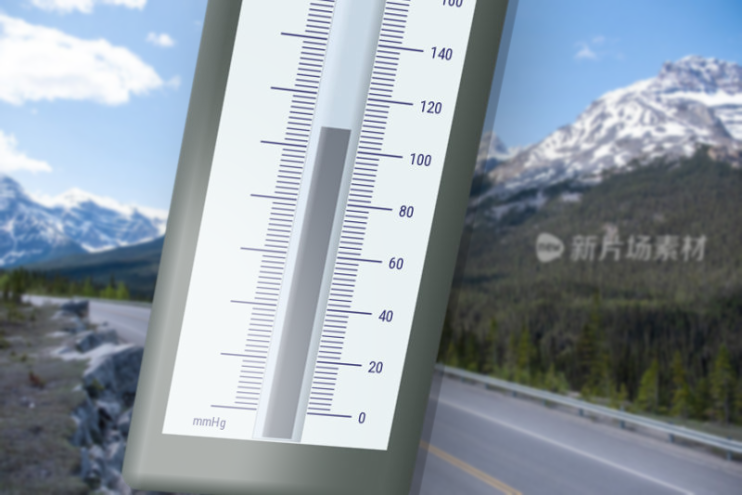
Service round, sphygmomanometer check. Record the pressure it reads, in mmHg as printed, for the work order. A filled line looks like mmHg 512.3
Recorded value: mmHg 108
